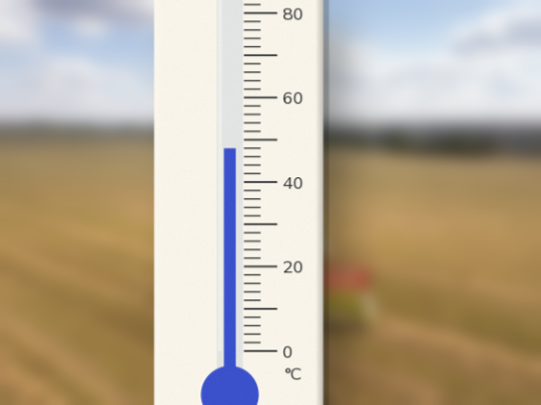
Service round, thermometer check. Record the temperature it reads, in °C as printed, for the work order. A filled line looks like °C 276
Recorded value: °C 48
